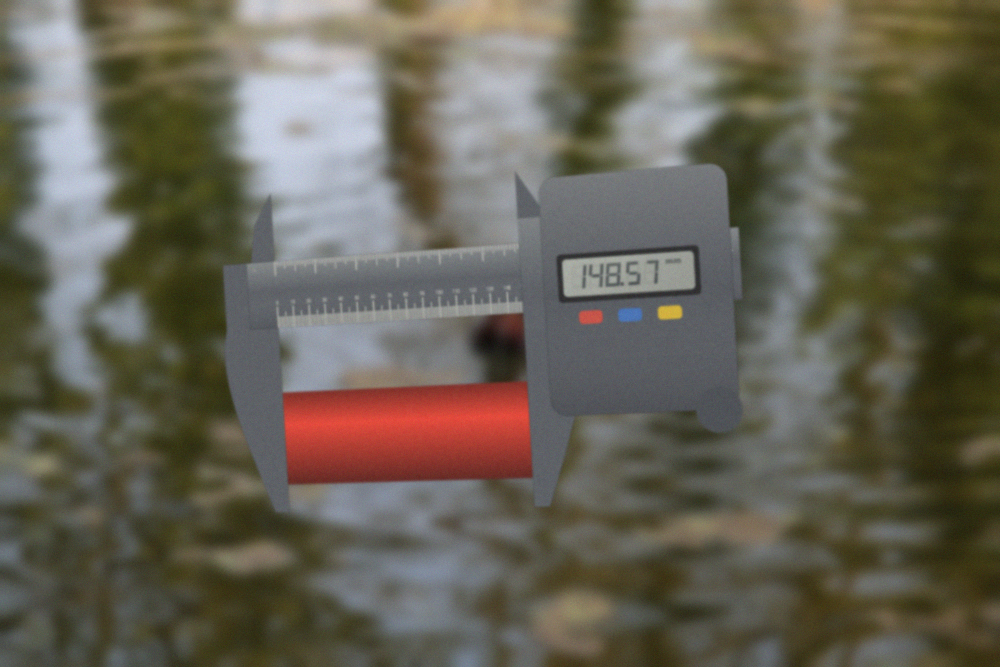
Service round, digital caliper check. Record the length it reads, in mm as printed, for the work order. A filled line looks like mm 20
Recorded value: mm 148.57
